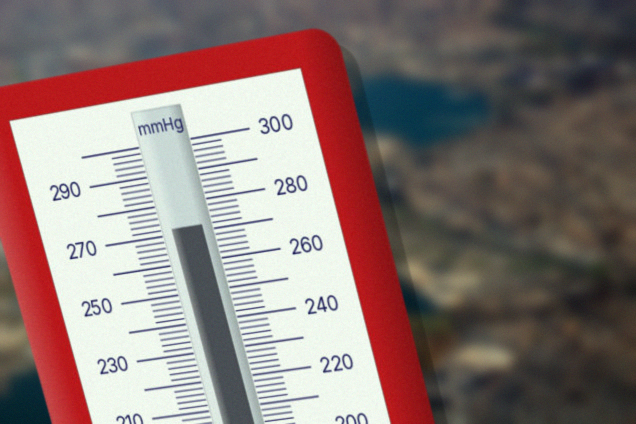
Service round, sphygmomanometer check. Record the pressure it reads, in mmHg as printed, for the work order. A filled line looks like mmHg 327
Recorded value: mmHg 272
